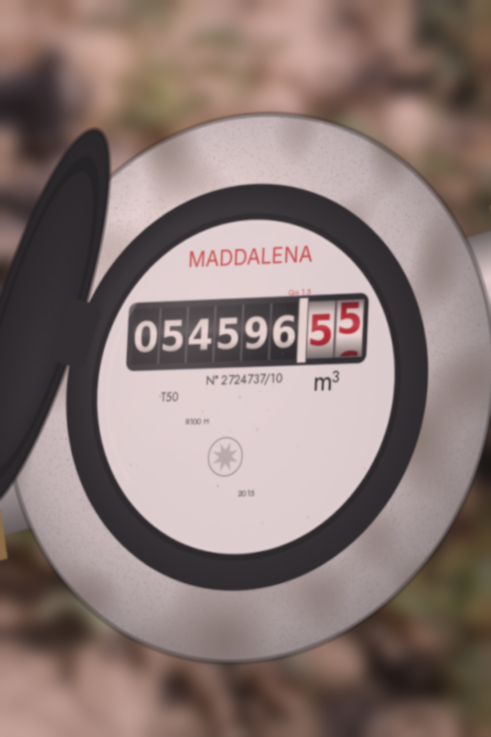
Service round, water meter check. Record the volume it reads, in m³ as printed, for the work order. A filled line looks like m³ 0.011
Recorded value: m³ 54596.55
